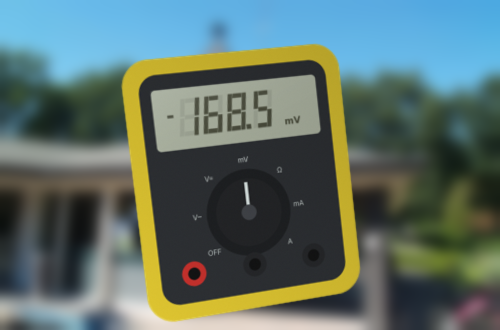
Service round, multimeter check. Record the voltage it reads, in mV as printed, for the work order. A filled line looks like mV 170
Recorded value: mV -168.5
